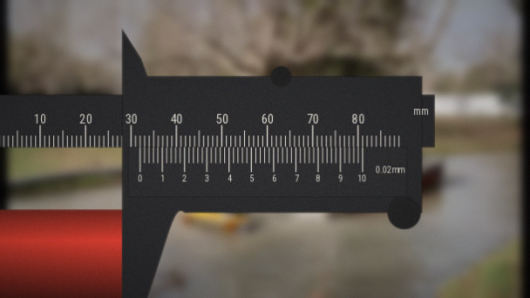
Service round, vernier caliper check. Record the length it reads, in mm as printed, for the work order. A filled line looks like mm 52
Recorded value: mm 32.0
